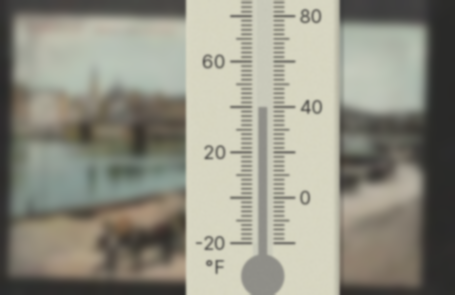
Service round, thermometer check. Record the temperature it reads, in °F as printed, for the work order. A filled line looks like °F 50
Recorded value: °F 40
